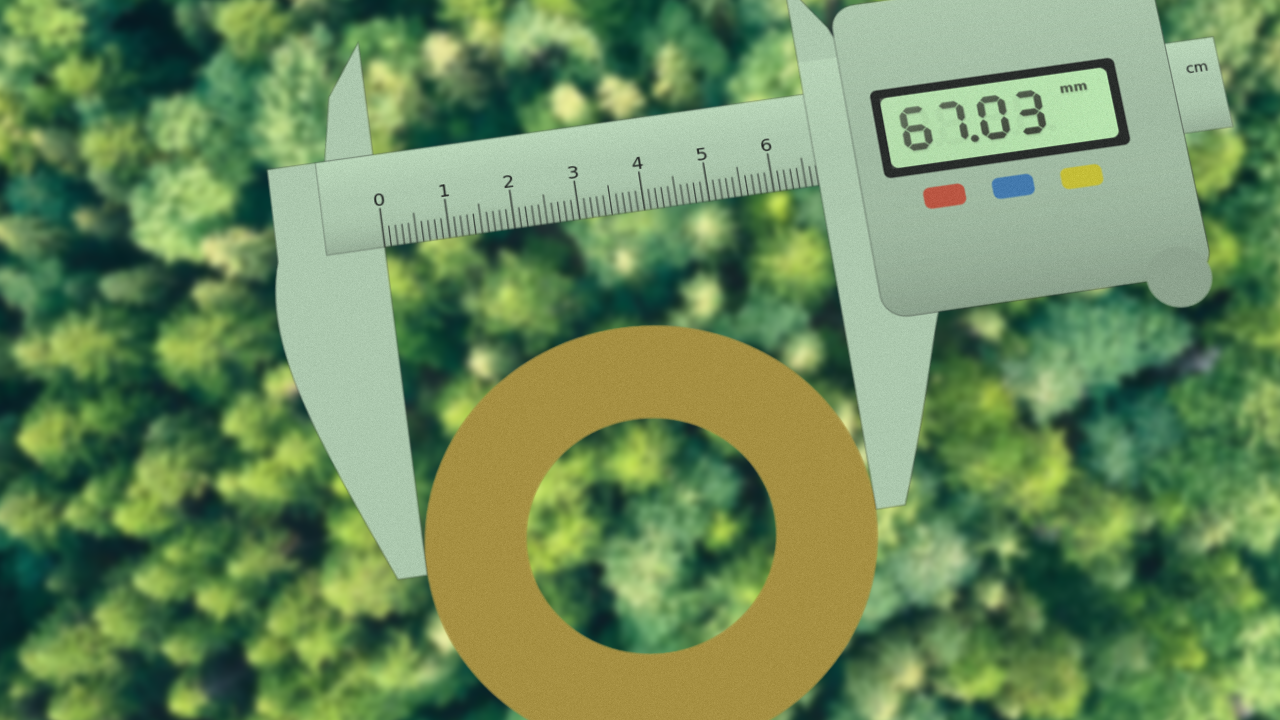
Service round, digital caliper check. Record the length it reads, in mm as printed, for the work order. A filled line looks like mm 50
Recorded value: mm 67.03
